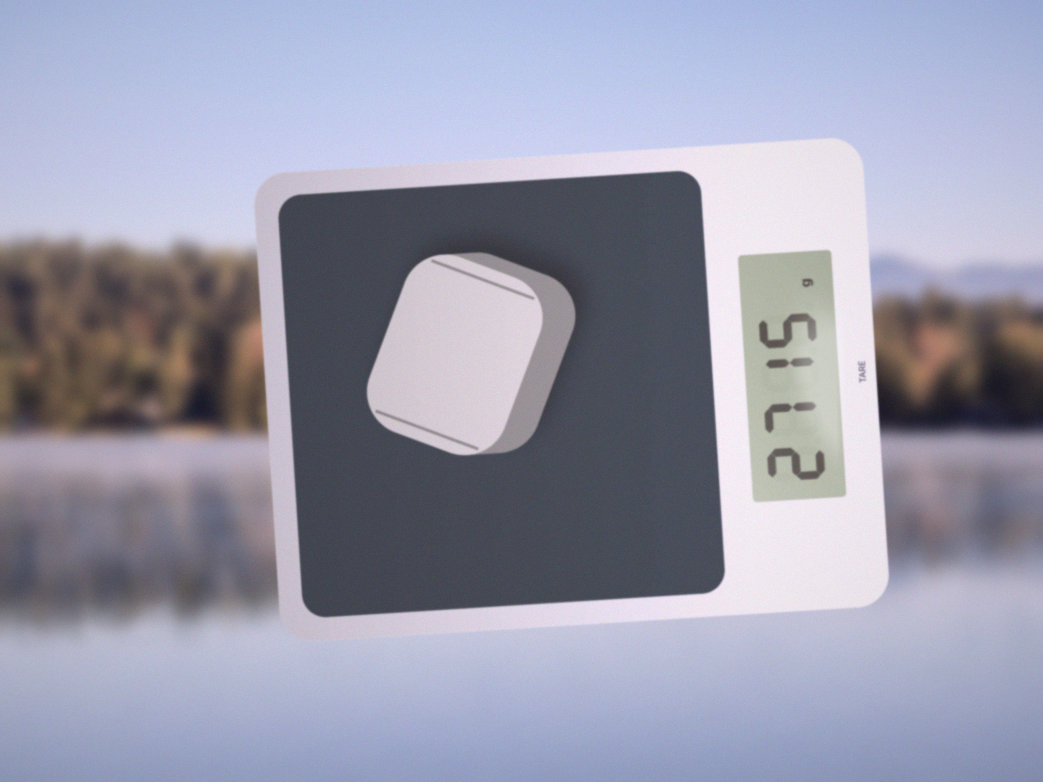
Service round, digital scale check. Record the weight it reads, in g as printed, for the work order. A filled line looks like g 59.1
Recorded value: g 2715
